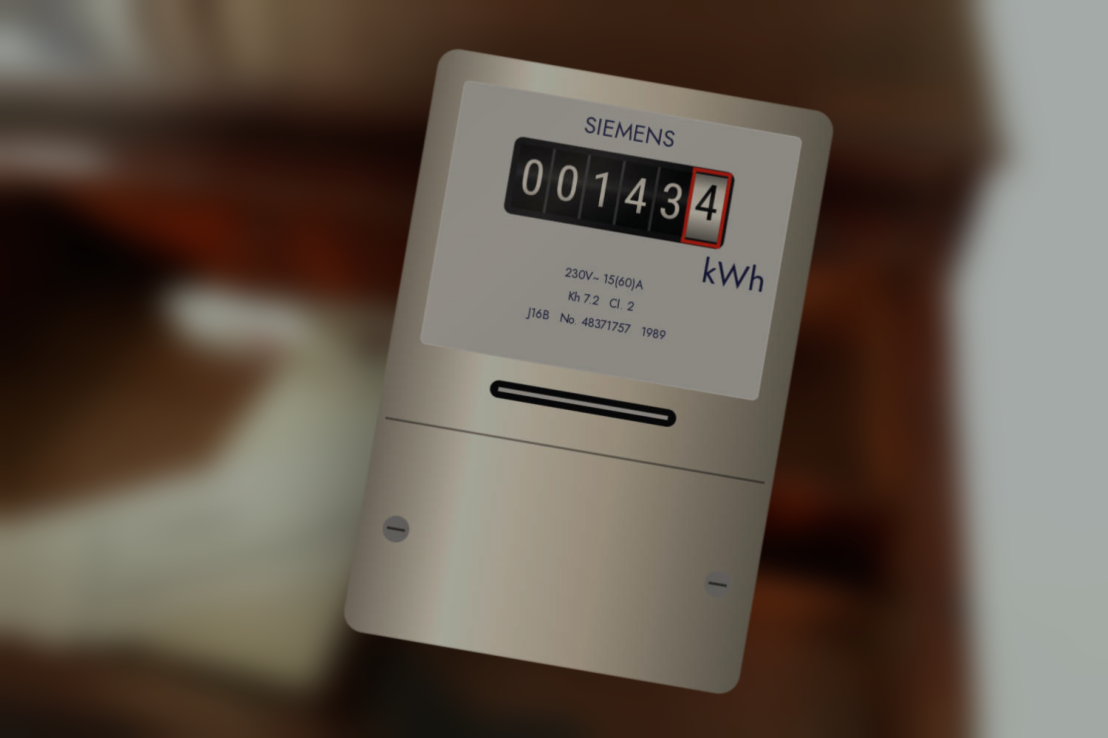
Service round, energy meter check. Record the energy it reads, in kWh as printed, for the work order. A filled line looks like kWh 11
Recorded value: kWh 143.4
